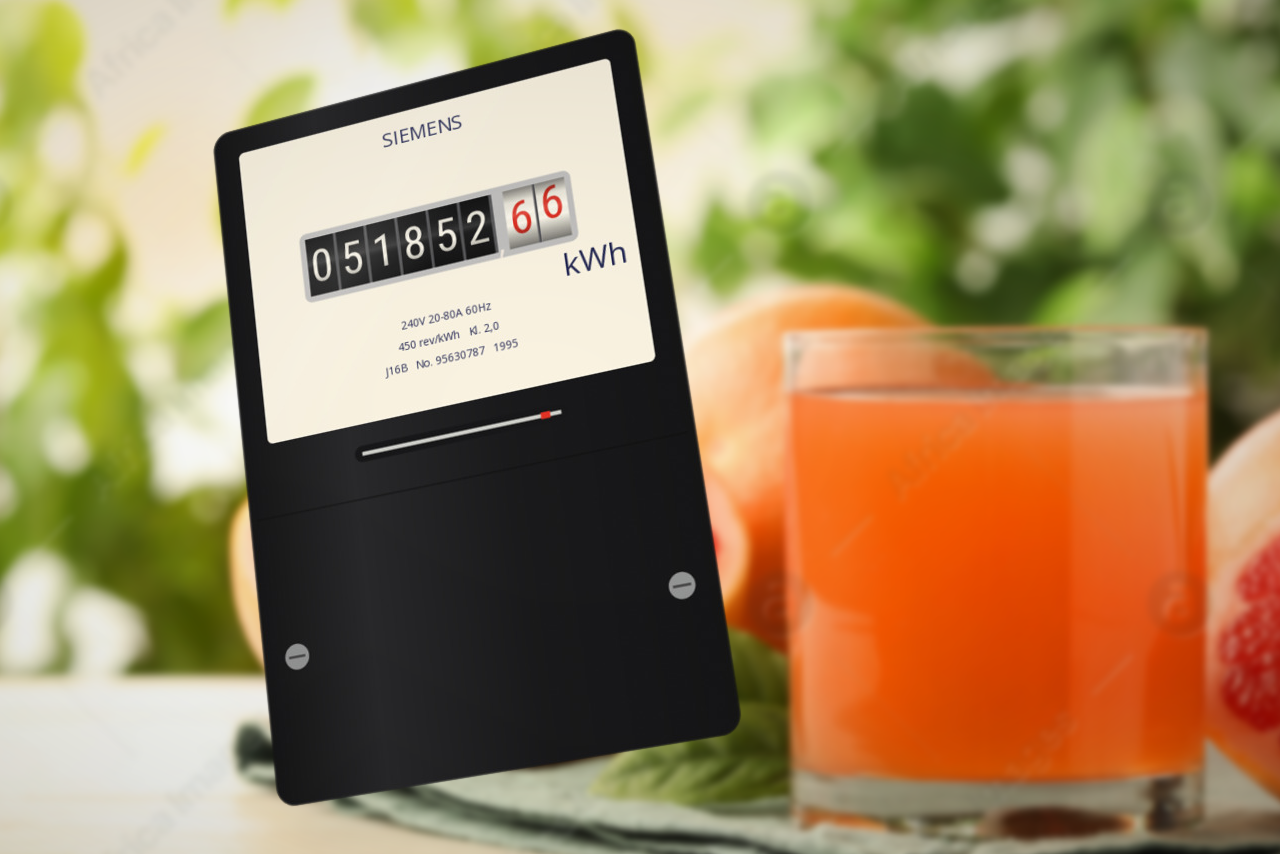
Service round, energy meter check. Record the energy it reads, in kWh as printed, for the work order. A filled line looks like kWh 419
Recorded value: kWh 51852.66
